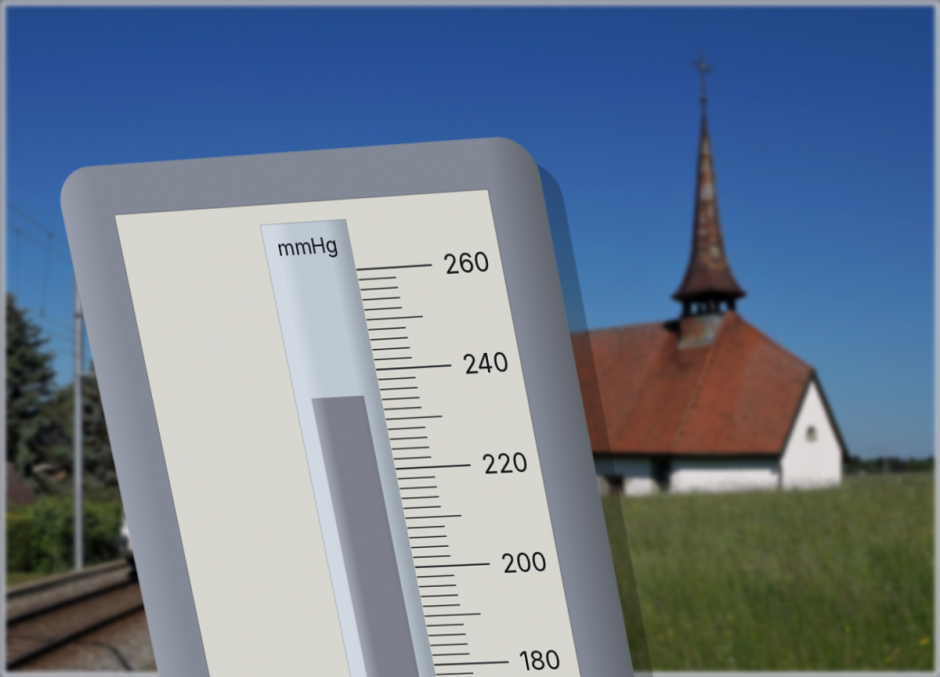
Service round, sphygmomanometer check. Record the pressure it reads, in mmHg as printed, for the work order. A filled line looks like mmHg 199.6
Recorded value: mmHg 235
